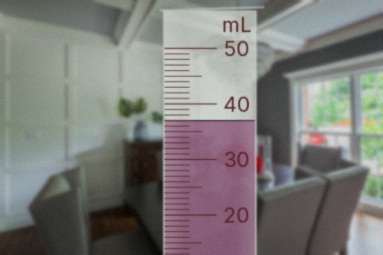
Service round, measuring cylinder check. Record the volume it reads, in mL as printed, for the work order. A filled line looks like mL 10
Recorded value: mL 37
